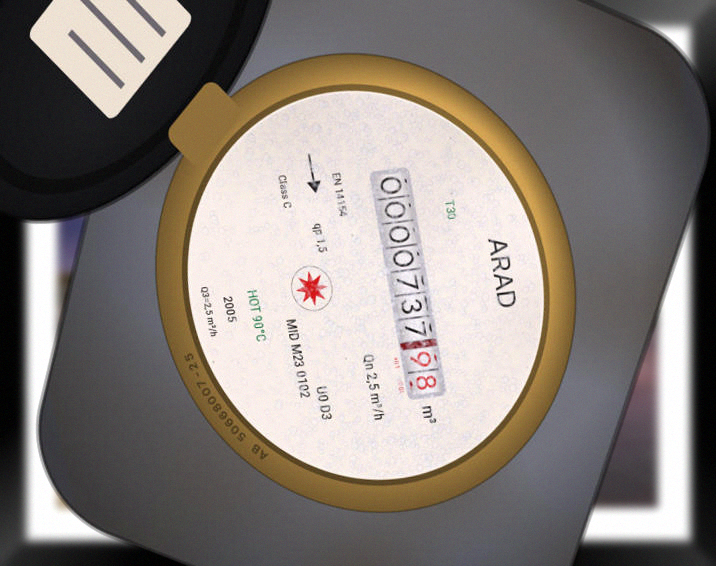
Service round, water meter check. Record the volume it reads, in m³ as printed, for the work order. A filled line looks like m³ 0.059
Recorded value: m³ 737.98
